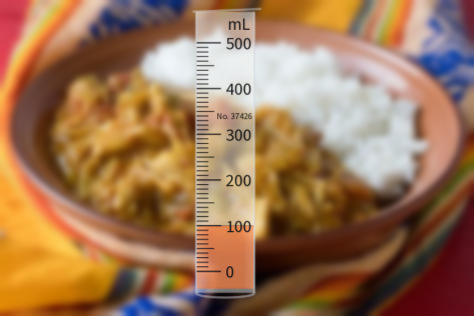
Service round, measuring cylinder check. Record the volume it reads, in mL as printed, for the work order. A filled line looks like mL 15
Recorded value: mL 100
